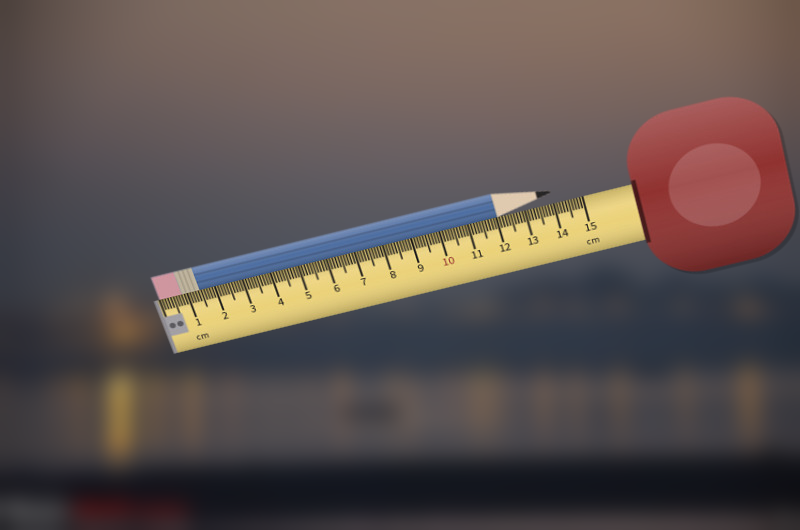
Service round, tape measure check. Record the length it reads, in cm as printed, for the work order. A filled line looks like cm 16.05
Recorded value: cm 14
